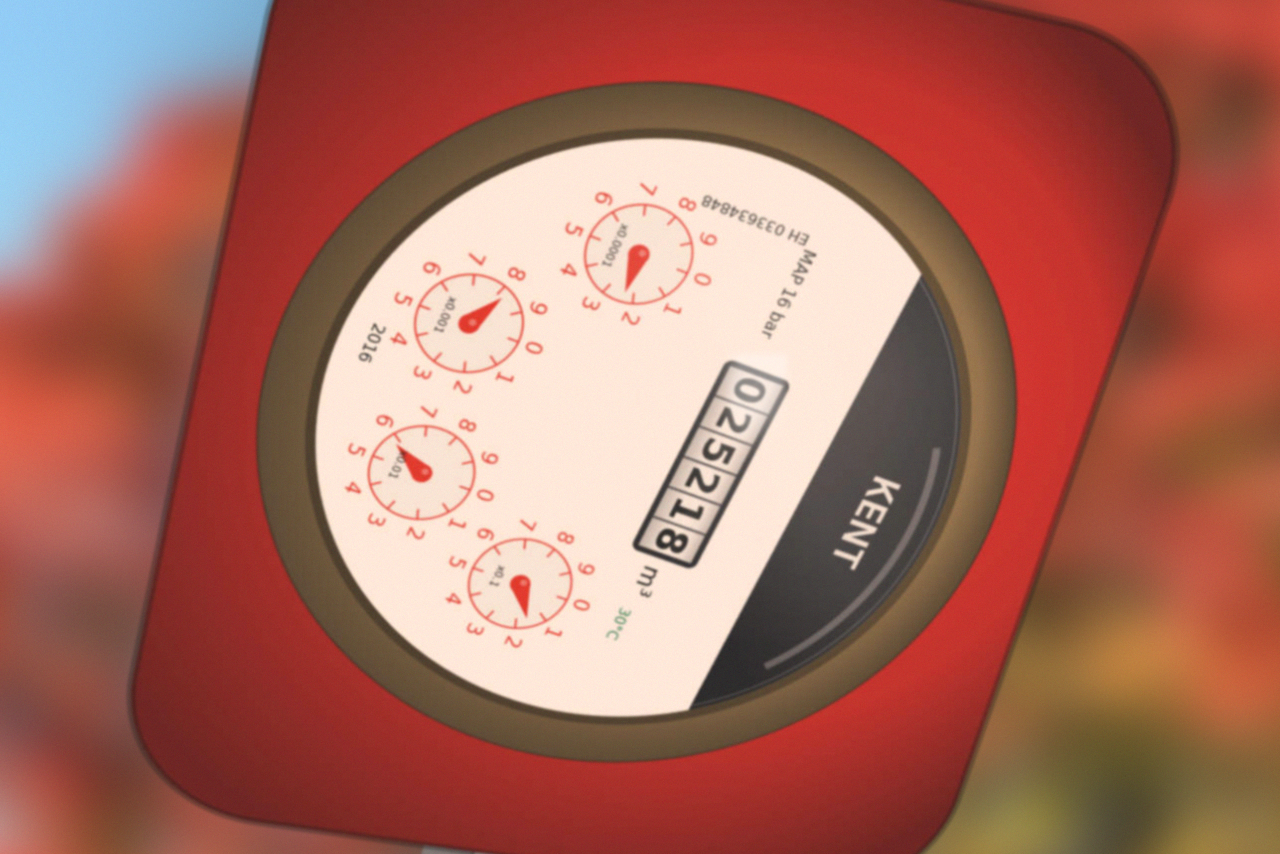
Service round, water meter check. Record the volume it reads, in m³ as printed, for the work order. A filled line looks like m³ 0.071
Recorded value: m³ 25218.1582
